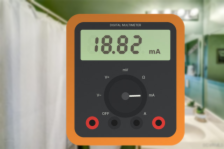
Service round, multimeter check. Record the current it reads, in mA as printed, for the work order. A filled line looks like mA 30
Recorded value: mA 18.82
